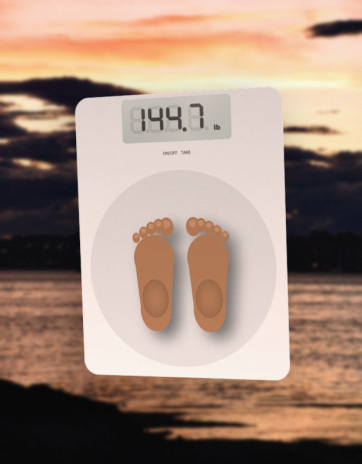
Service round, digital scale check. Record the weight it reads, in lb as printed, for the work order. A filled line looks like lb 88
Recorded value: lb 144.7
